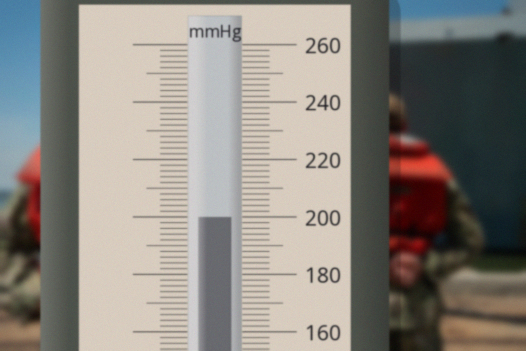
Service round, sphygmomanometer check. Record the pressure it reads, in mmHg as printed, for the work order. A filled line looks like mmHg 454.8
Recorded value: mmHg 200
